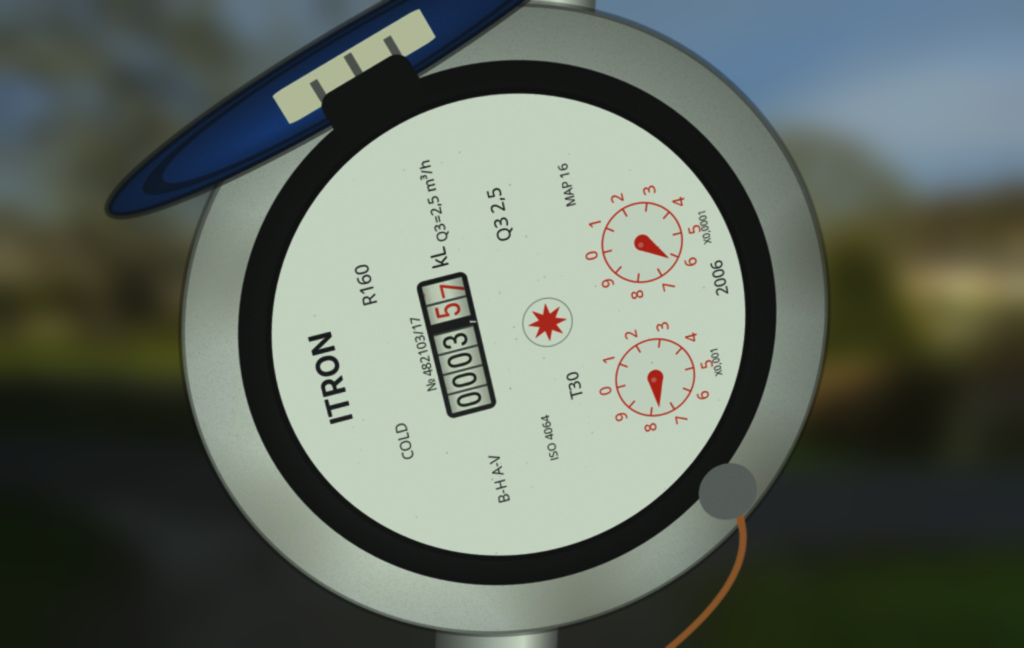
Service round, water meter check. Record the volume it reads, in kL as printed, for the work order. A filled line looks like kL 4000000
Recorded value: kL 3.5676
